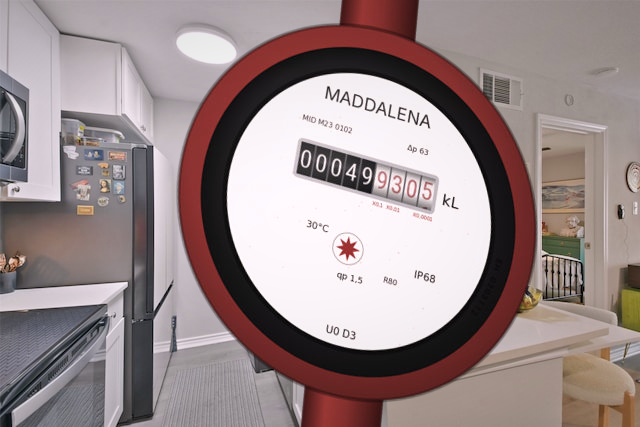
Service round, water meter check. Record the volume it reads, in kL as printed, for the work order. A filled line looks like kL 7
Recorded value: kL 49.9305
